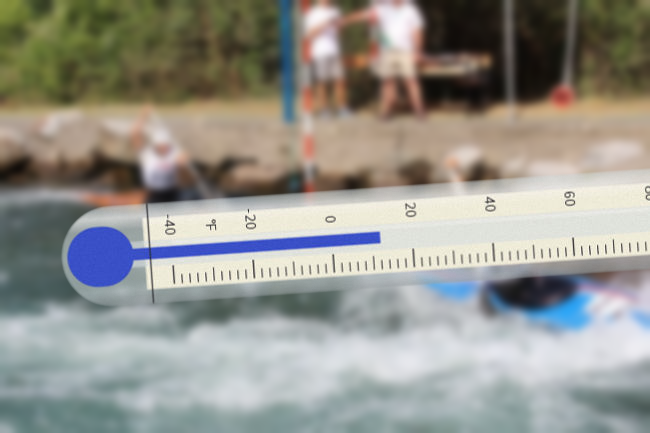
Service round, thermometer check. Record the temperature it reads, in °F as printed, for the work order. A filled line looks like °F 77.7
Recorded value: °F 12
